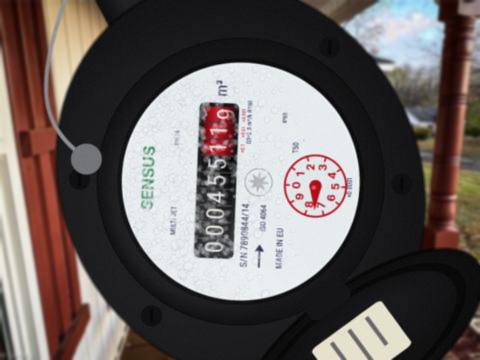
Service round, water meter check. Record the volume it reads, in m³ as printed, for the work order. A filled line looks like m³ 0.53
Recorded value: m³ 455.1187
